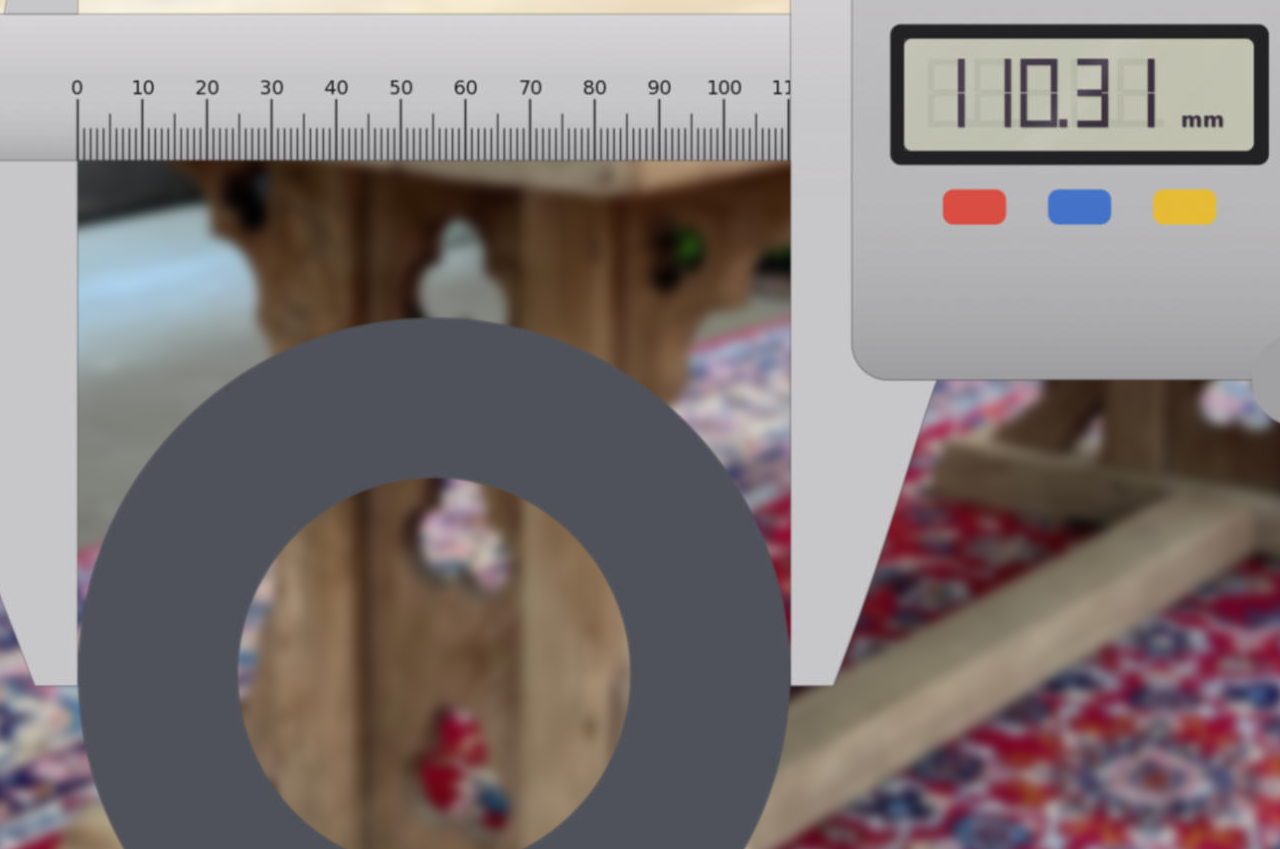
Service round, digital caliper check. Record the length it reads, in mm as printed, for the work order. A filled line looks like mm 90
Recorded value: mm 110.31
